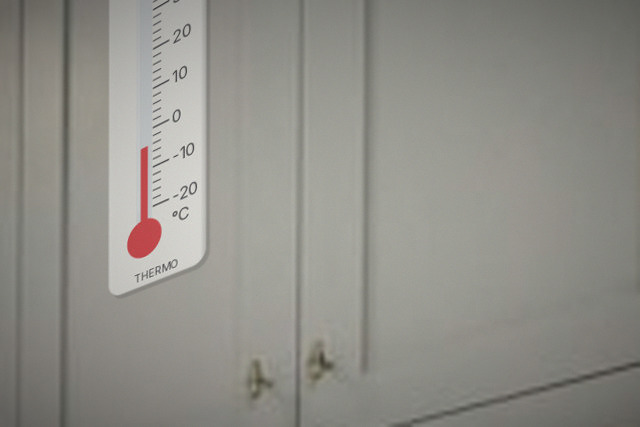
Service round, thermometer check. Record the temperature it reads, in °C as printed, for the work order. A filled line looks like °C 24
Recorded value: °C -4
